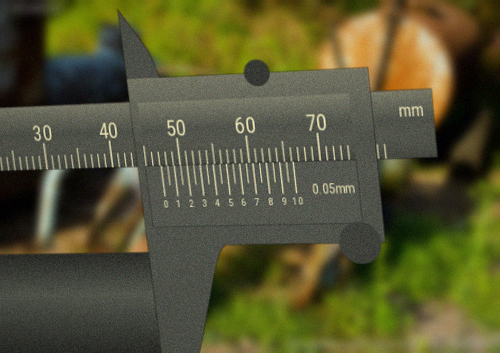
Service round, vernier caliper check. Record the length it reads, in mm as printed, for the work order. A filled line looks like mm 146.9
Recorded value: mm 47.2
